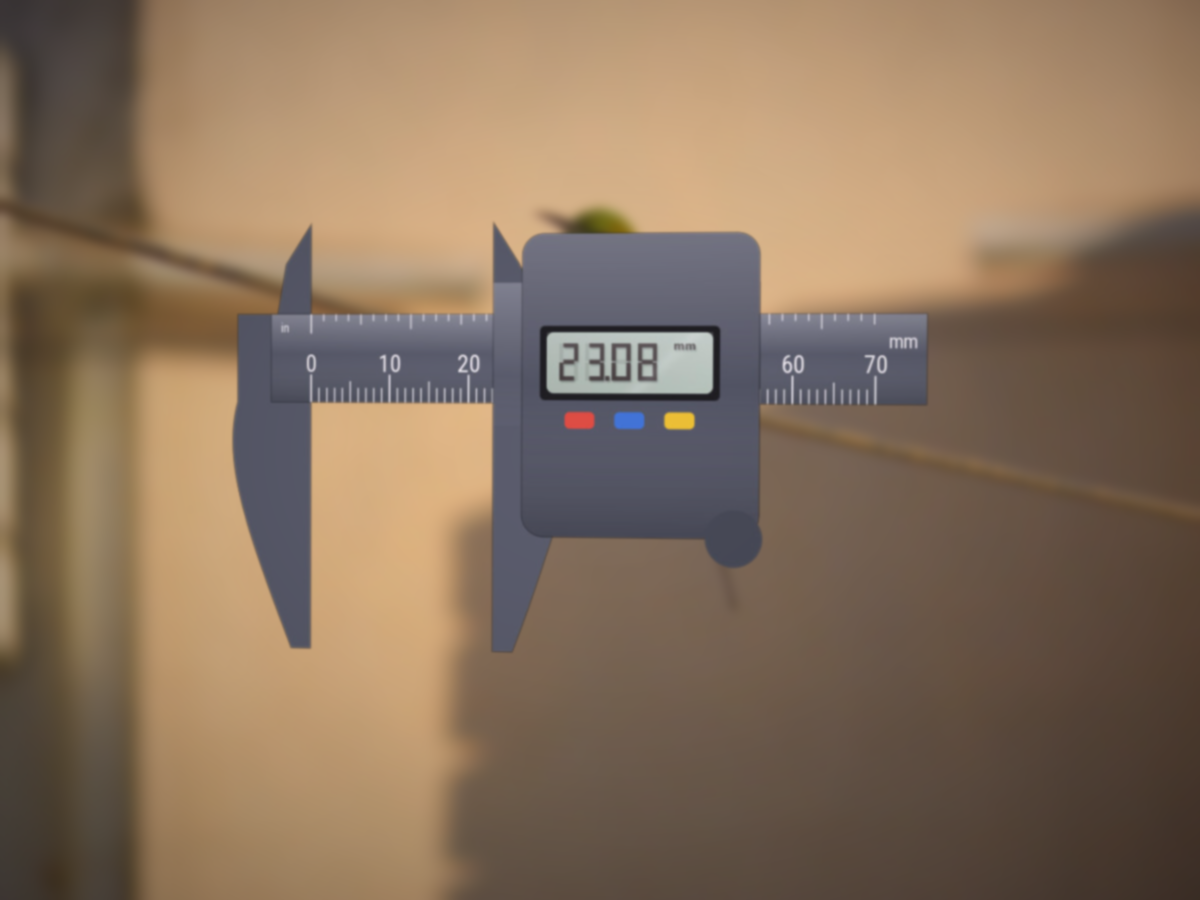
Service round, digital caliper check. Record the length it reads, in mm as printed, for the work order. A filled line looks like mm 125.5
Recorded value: mm 23.08
